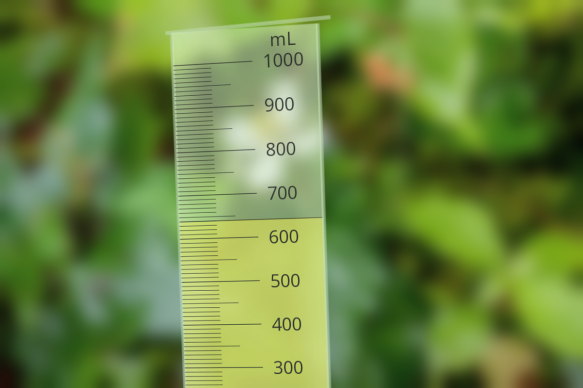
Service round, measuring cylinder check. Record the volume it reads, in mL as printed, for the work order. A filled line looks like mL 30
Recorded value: mL 640
